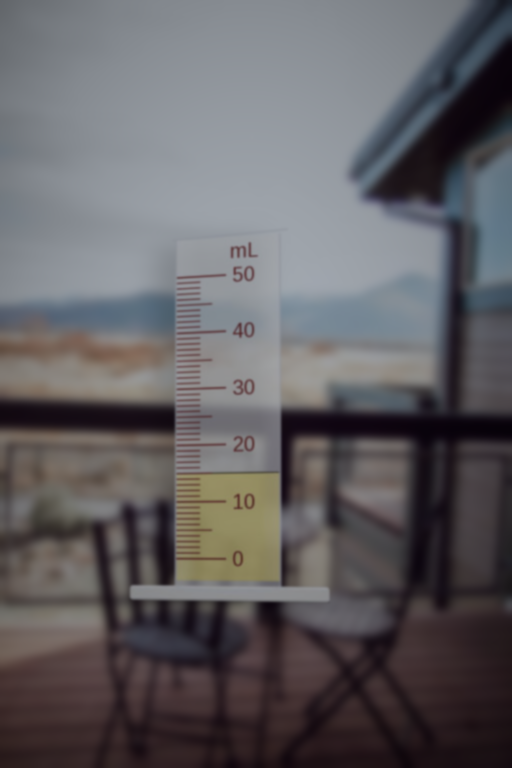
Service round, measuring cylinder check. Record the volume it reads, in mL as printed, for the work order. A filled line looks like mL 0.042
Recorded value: mL 15
